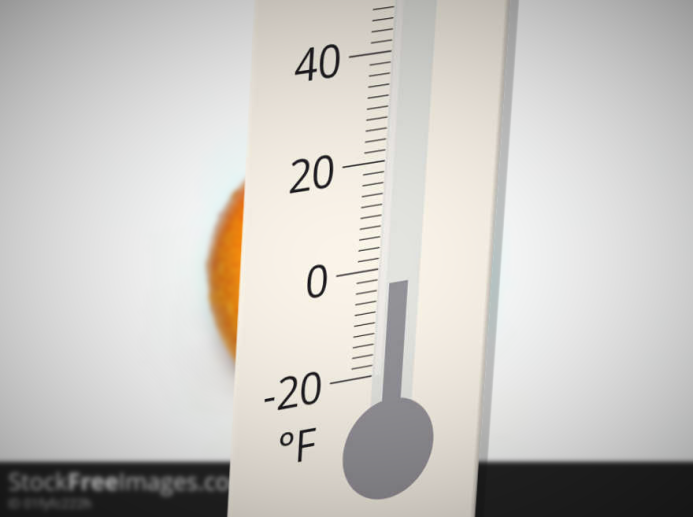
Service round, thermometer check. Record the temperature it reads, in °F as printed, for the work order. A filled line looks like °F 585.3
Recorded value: °F -3
